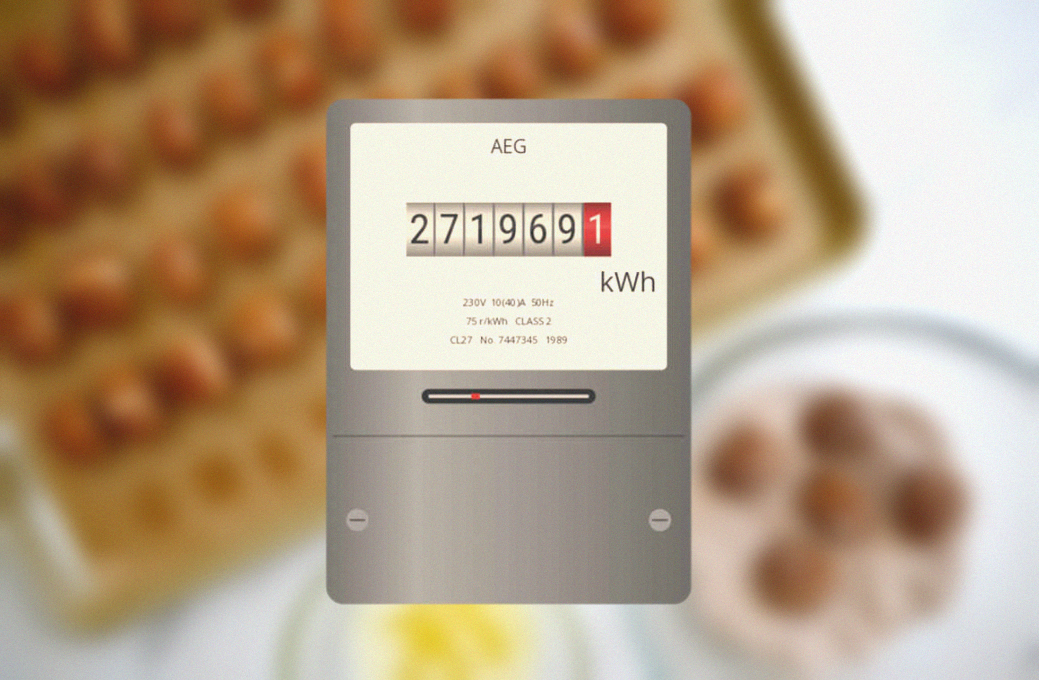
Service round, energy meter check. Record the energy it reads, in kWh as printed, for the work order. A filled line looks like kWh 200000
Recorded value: kWh 271969.1
